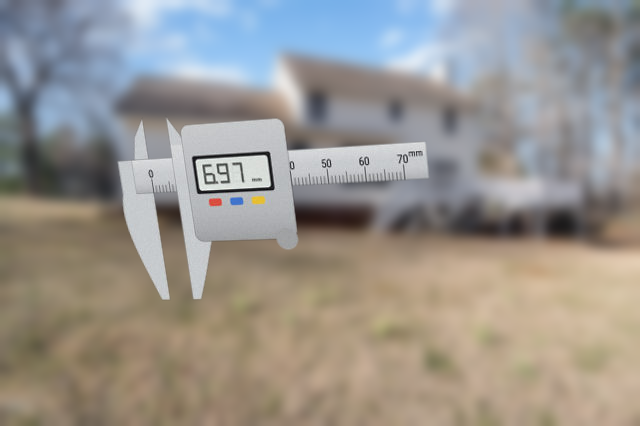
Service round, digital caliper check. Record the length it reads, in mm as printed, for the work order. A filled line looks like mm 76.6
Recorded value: mm 6.97
